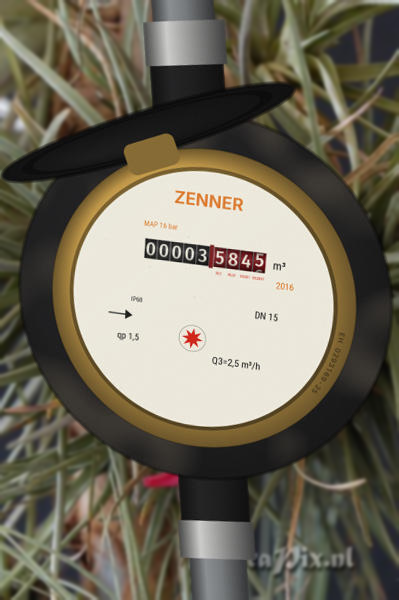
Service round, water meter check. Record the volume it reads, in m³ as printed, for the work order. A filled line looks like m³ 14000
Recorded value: m³ 3.5845
